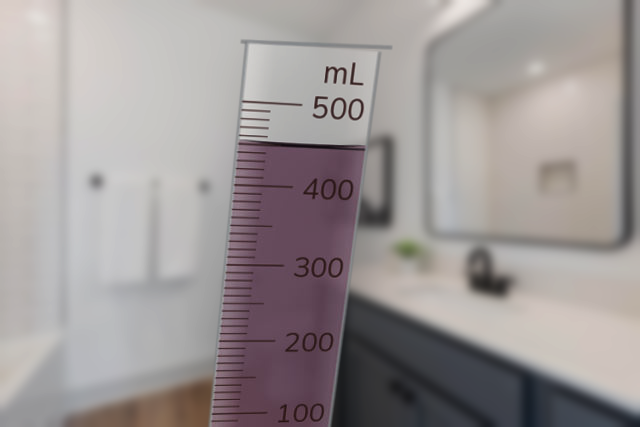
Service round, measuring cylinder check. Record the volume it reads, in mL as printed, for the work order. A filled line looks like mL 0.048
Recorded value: mL 450
